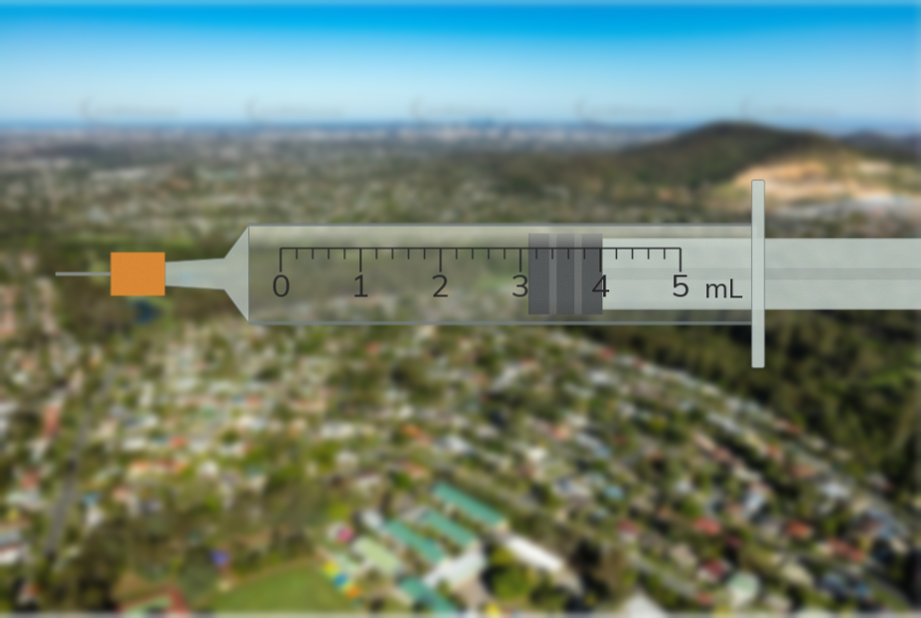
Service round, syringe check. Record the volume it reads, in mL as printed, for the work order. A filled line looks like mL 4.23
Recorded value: mL 3.1
